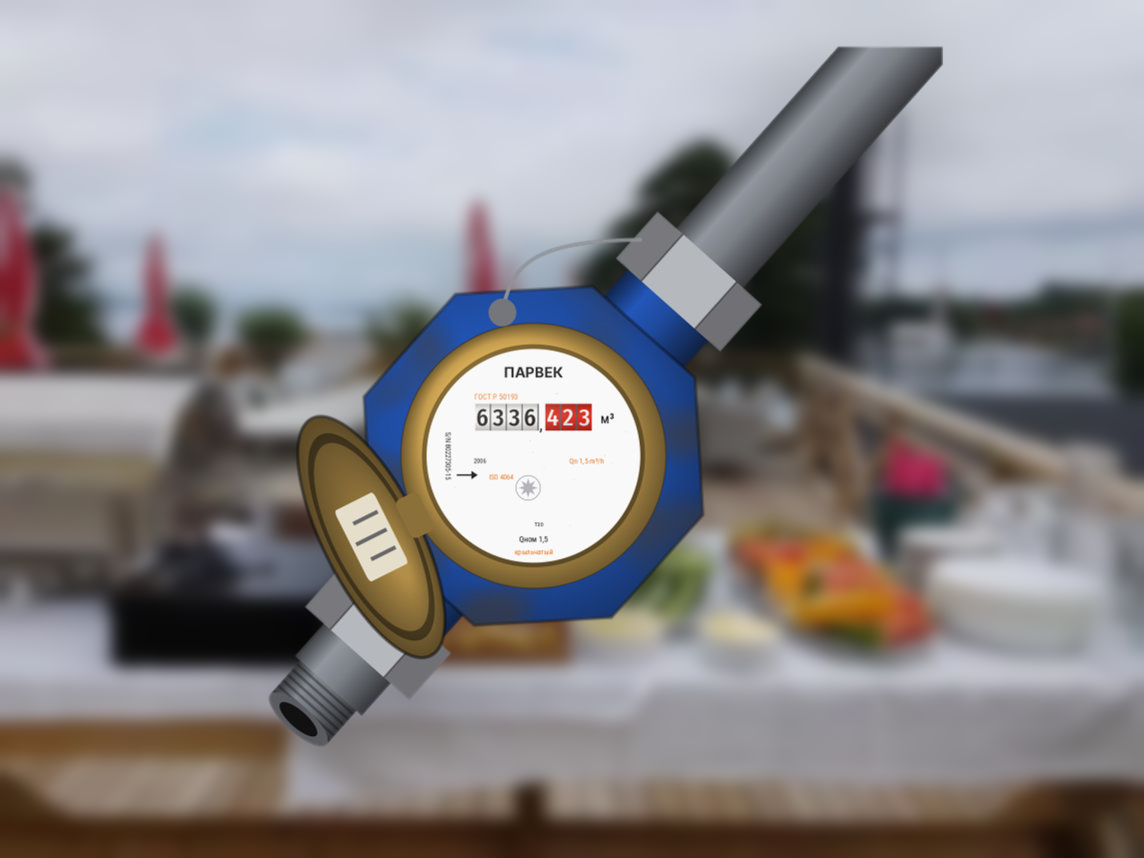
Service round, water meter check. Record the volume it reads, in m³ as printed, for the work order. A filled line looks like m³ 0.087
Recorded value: m³ 6336.423
